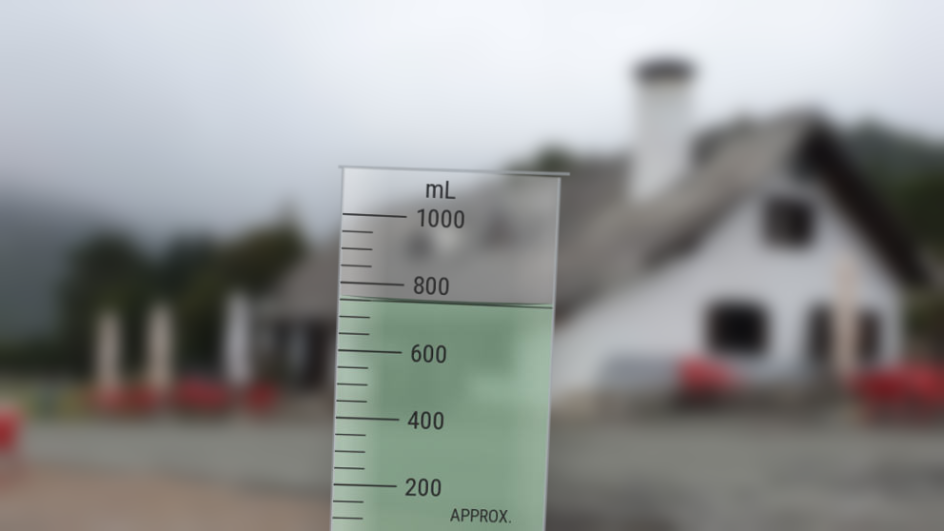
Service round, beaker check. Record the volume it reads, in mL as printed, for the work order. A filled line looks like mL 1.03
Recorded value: mL 750
